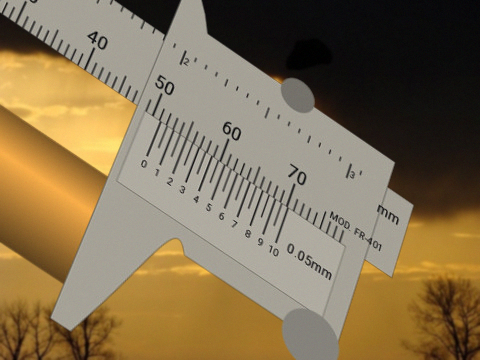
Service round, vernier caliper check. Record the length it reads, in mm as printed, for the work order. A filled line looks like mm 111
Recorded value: mm 51.2
